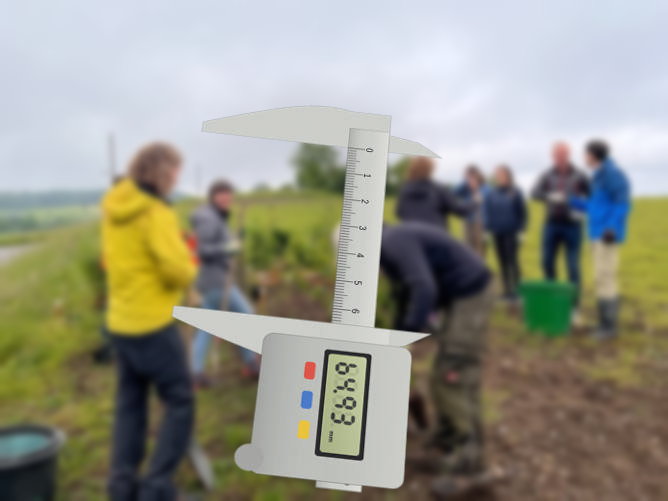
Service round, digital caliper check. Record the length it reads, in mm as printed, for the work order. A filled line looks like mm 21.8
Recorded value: mm 64.93
